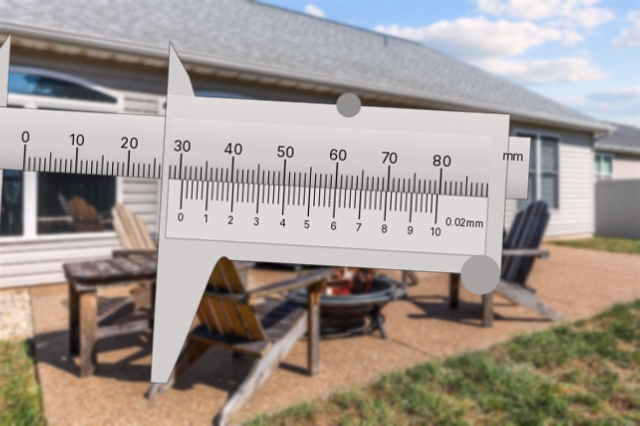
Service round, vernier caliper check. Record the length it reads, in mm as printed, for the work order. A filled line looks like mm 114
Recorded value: mm 30.5
